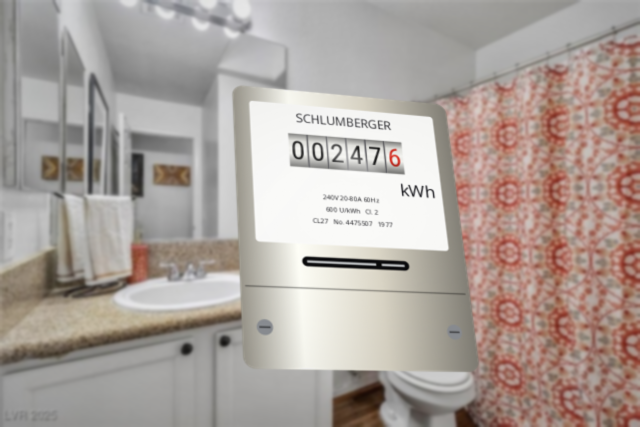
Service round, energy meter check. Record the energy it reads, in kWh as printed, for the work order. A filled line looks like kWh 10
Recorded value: kWh 247.6
